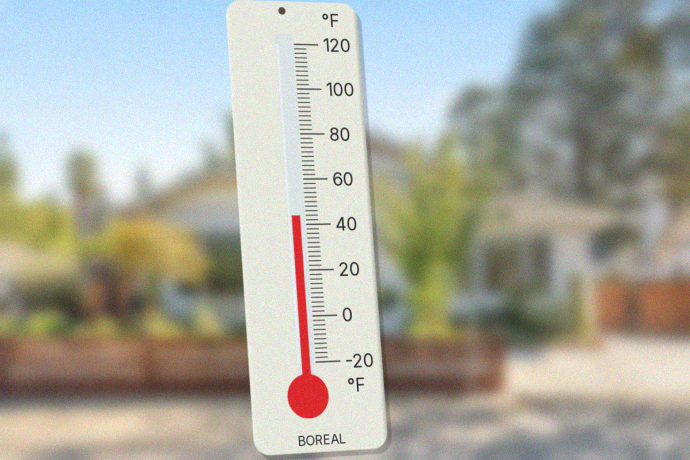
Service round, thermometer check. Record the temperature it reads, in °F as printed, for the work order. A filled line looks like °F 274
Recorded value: °F 44
